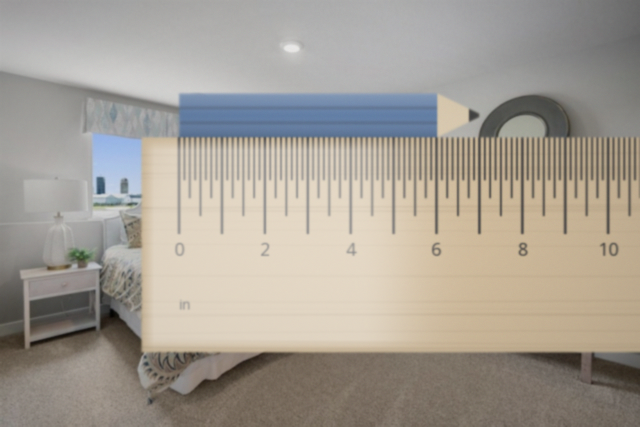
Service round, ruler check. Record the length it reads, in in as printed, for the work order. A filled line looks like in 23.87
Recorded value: in 7
